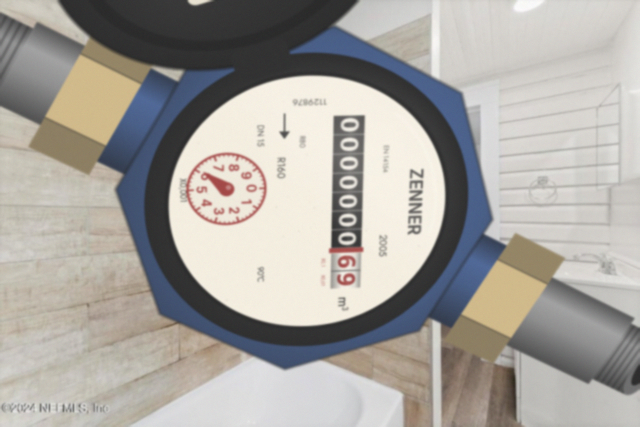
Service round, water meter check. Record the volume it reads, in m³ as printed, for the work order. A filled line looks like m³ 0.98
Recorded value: m³ 0.696
